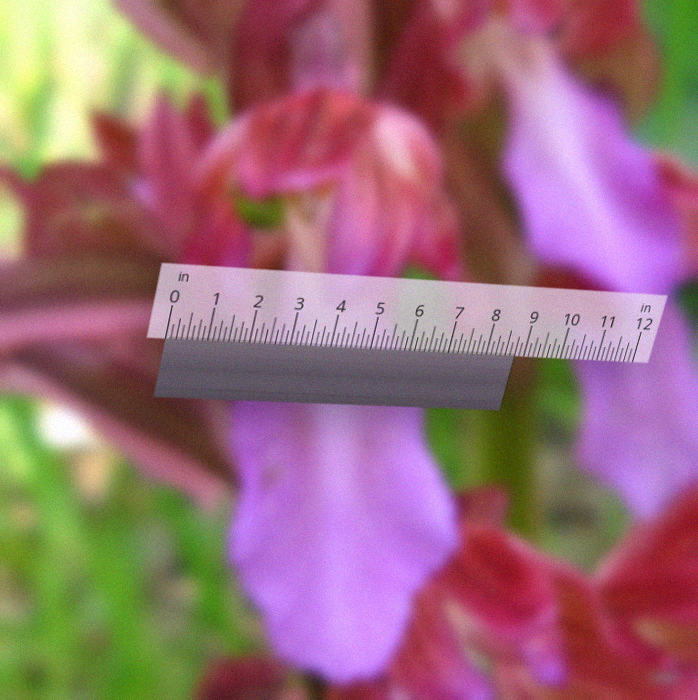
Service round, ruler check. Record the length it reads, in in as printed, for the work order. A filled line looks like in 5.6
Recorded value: in 8.75
